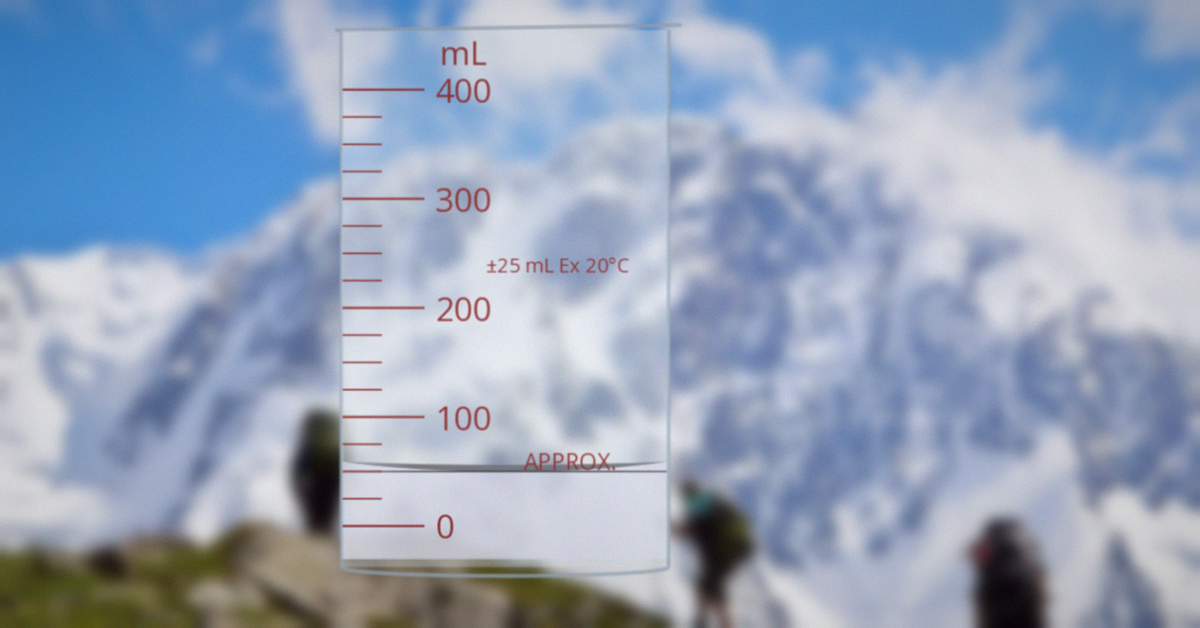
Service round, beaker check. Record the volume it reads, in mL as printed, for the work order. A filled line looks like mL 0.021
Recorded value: mL 50
